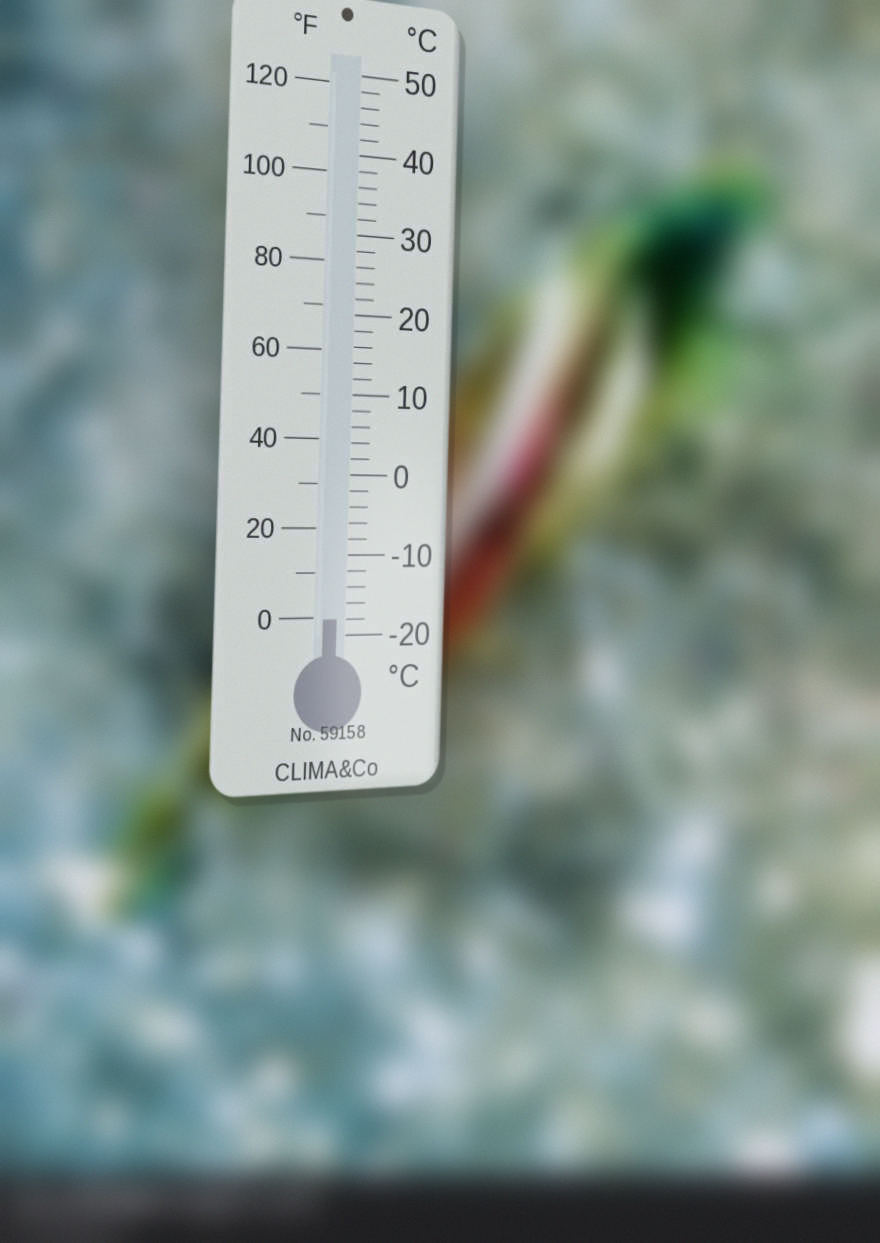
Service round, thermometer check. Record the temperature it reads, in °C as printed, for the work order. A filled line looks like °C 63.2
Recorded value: °C -18
